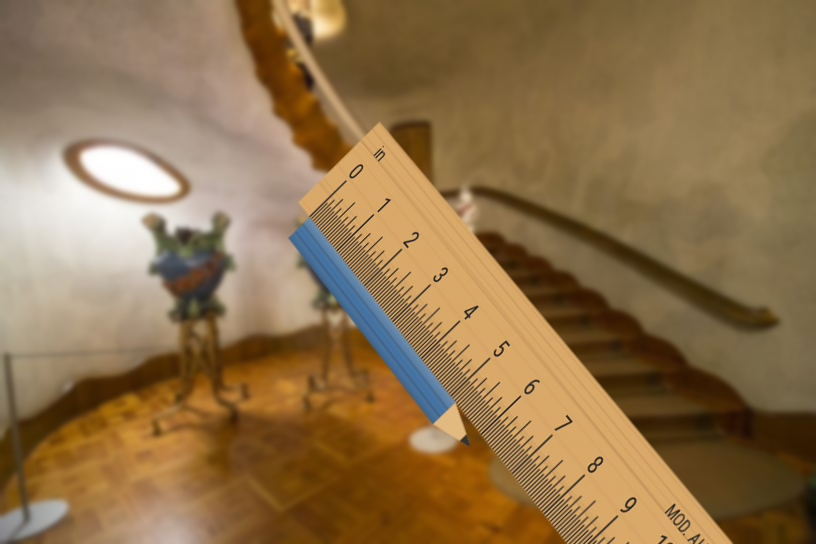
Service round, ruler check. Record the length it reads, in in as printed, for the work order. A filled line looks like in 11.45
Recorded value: in 6
